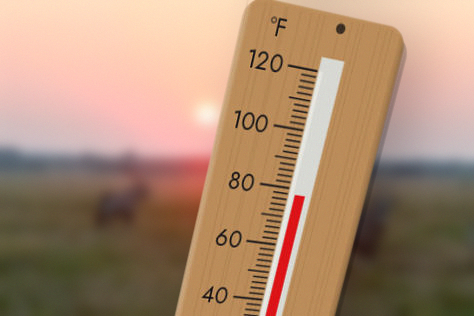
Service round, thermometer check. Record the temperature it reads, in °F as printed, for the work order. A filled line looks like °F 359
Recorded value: °F 78
